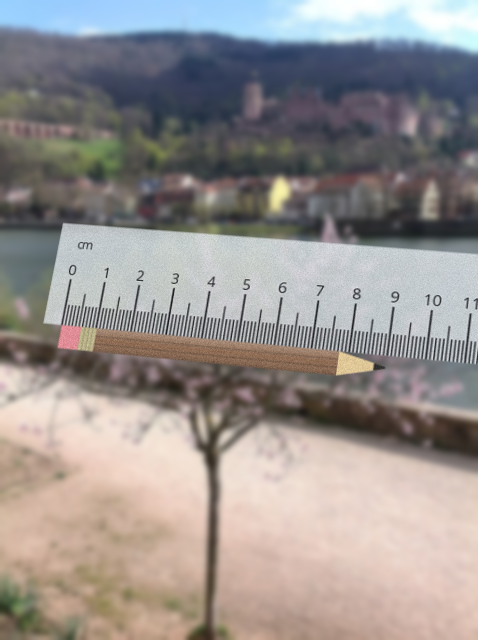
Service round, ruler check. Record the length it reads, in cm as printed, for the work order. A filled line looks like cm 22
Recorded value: cm 9
